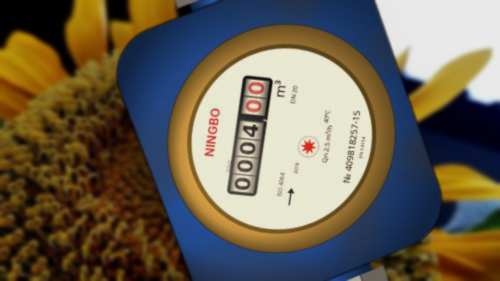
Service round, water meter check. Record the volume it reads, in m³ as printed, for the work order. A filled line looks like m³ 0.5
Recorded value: m³ 4.00
